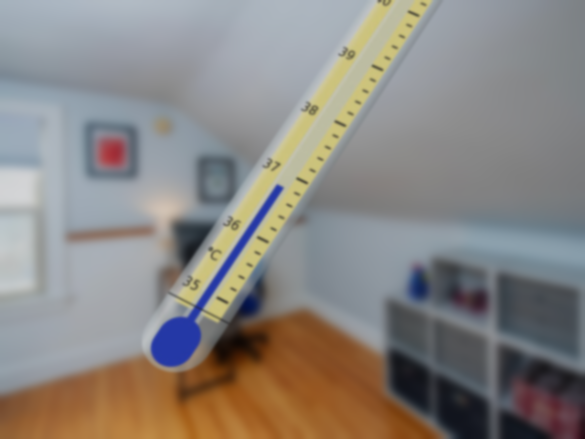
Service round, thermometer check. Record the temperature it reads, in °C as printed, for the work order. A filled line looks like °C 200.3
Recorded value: °C 36.8
